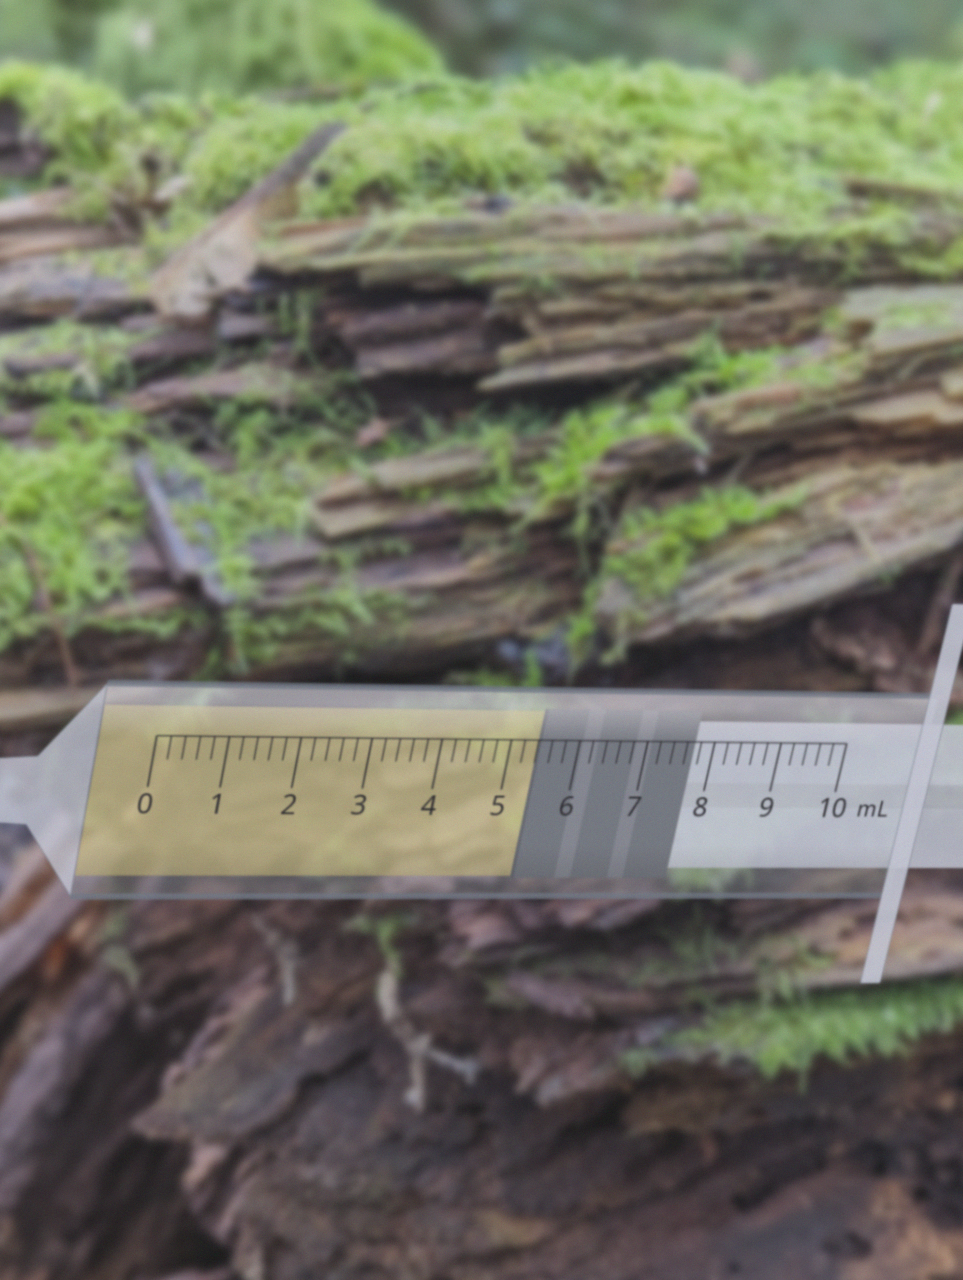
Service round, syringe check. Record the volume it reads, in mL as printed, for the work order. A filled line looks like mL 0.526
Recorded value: mL 5.4
